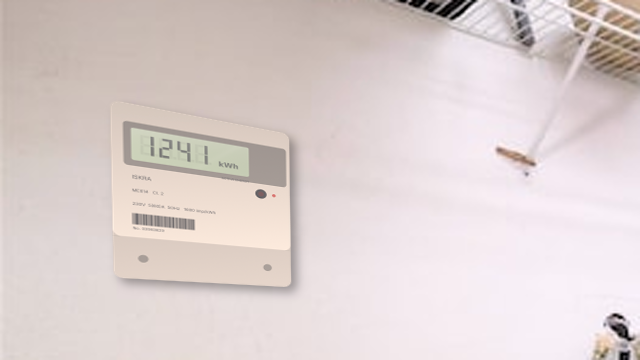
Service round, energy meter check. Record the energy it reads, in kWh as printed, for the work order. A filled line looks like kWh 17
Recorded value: kWh 1241
